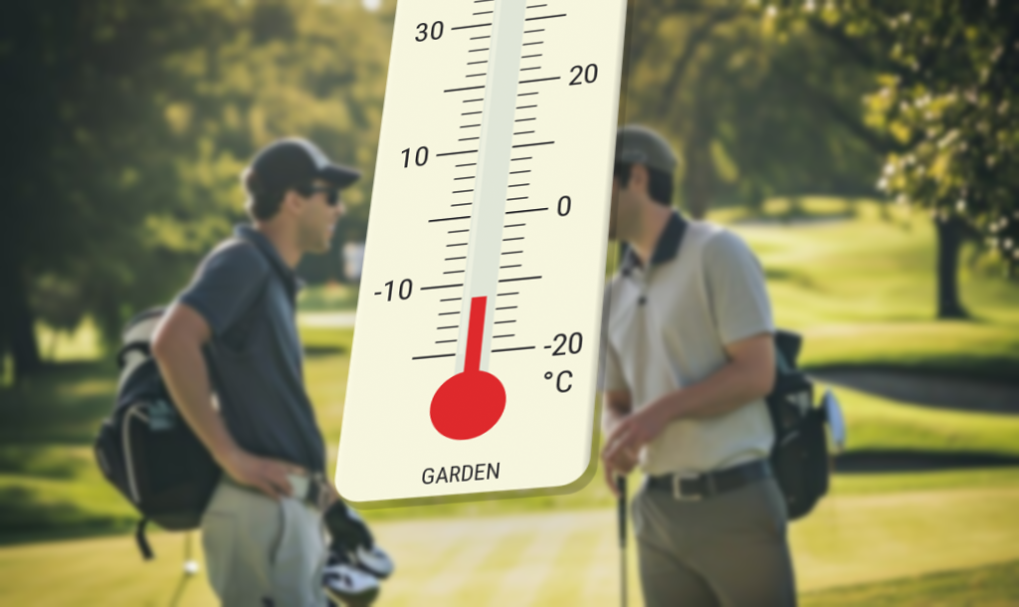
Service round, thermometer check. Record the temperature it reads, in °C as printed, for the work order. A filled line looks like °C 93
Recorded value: °C -12
